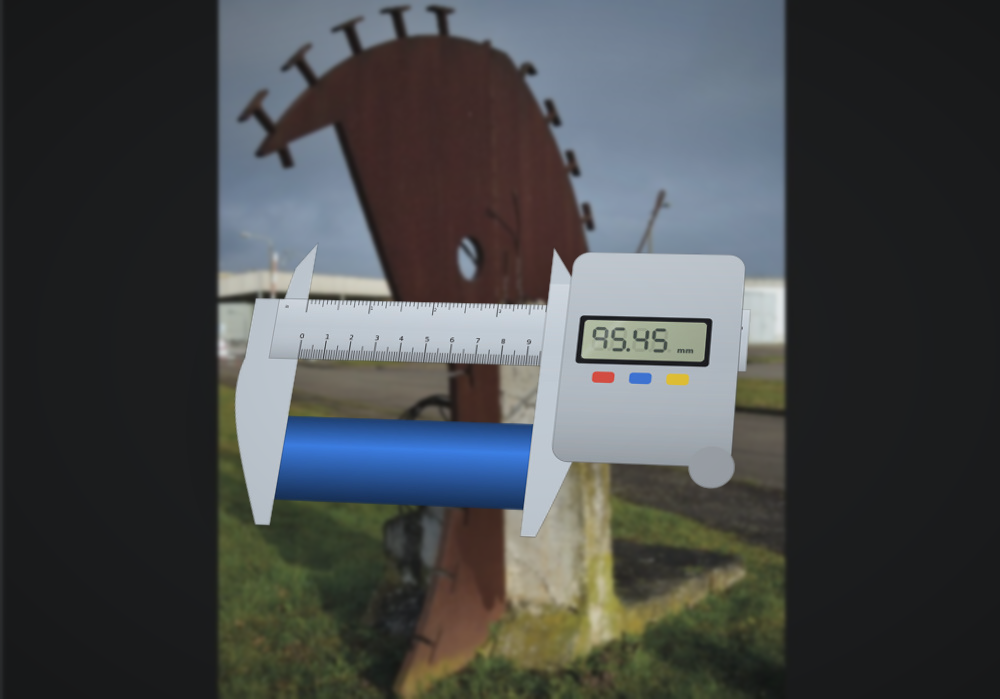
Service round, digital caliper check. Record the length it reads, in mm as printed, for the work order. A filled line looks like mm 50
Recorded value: mm 95.45
